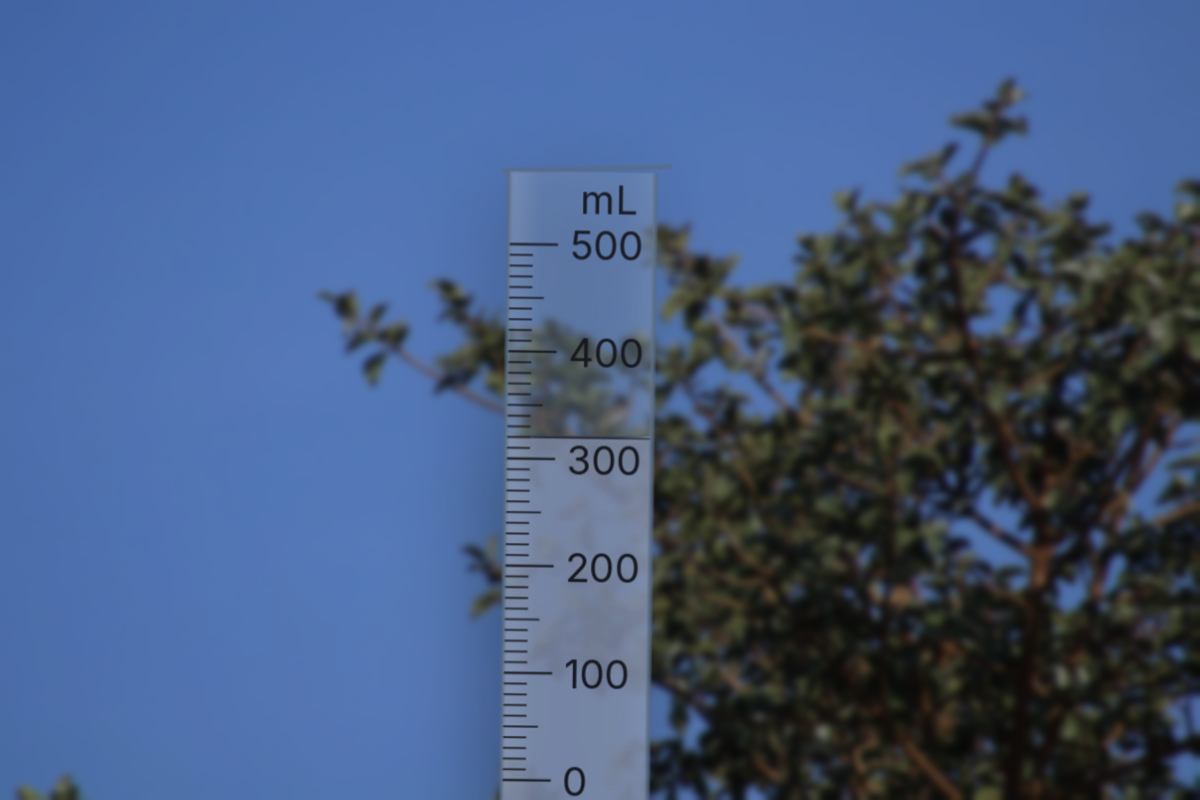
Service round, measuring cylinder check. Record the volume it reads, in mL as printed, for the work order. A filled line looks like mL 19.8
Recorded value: mL 320
